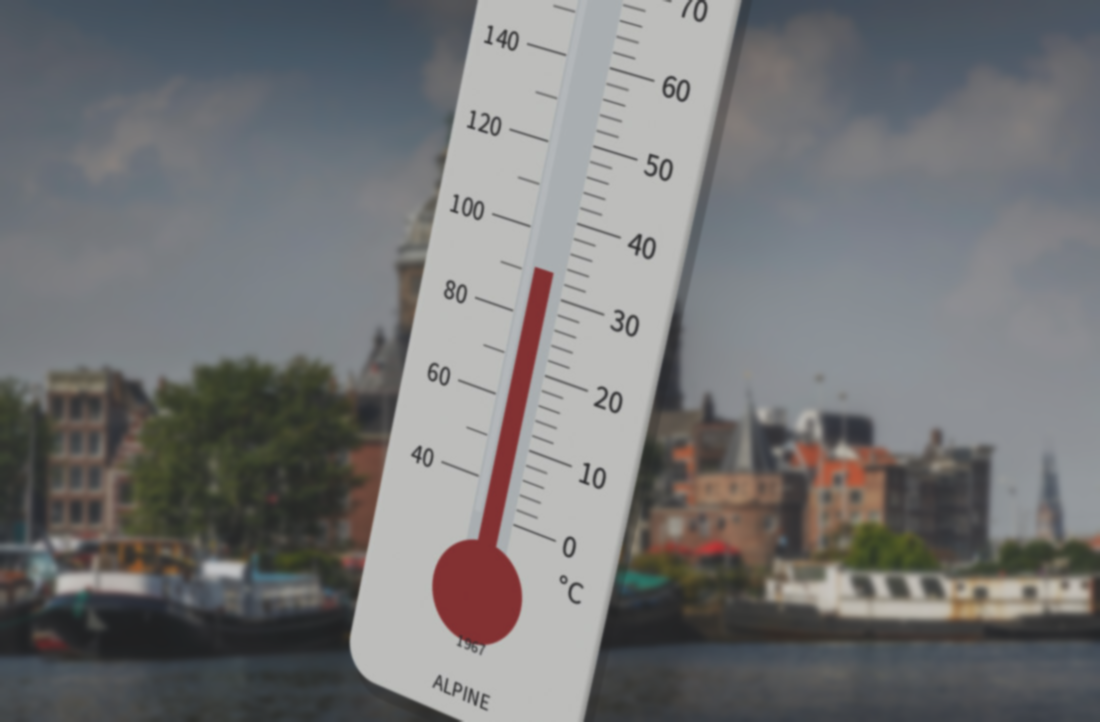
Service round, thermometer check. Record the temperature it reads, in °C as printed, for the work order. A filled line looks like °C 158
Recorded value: °C 33
